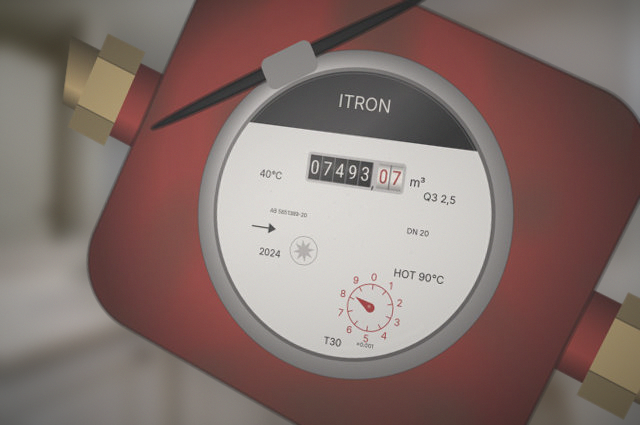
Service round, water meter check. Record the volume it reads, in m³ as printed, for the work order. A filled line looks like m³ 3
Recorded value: m³ 7493.078
